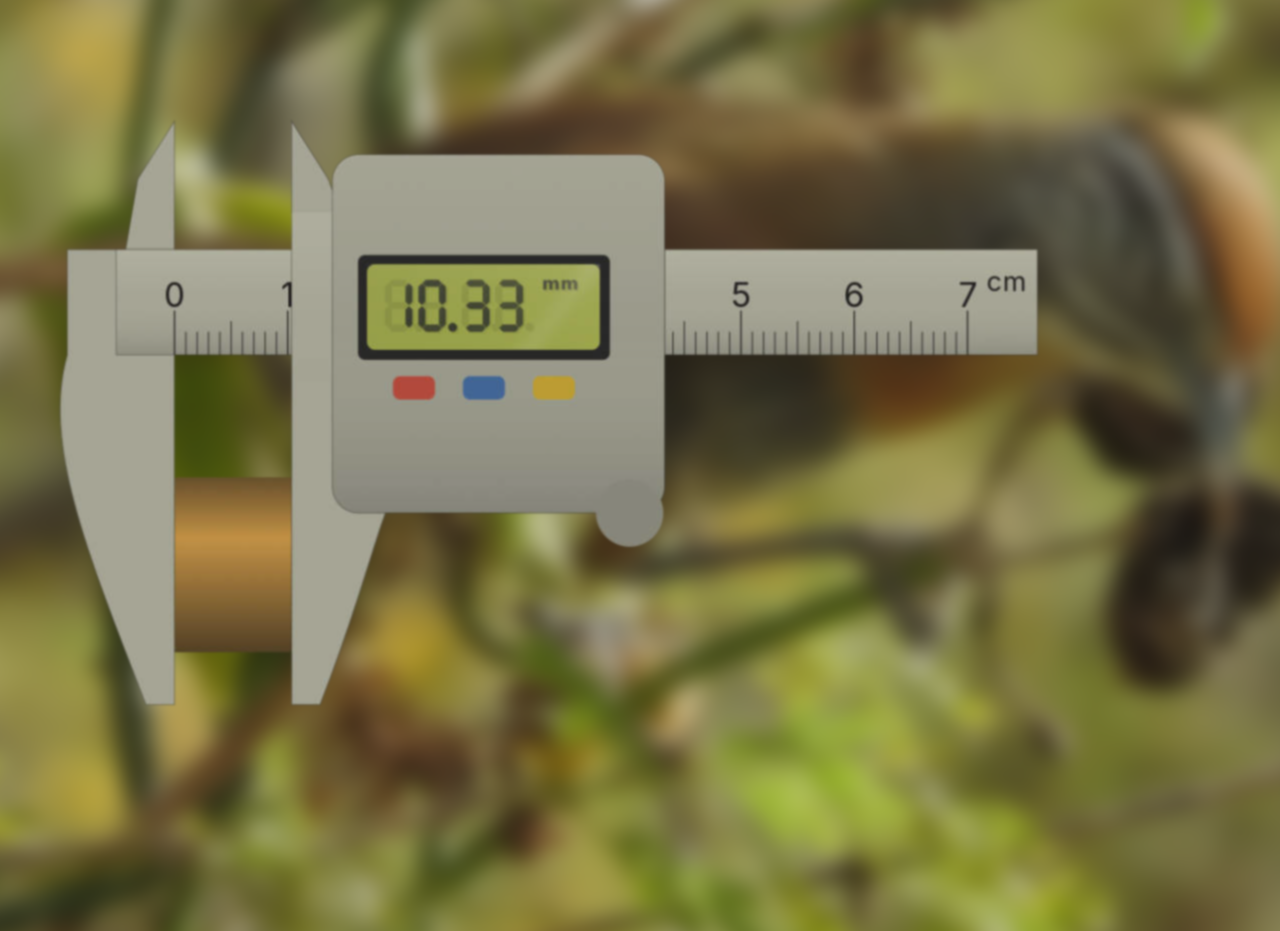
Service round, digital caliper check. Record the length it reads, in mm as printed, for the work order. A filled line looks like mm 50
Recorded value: mm 10.33
